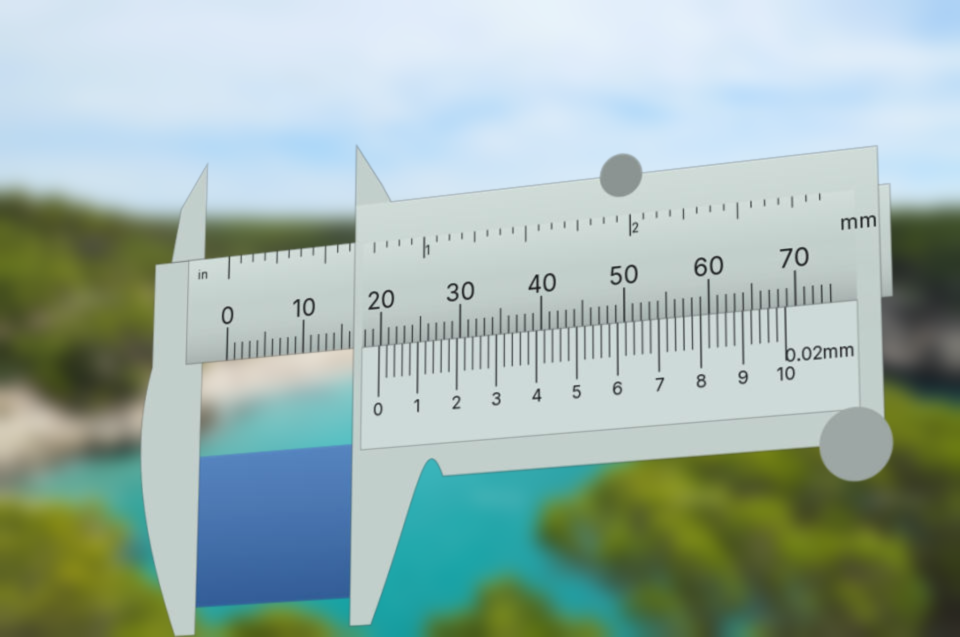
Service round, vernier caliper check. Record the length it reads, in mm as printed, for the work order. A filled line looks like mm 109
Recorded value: mm 19.8
